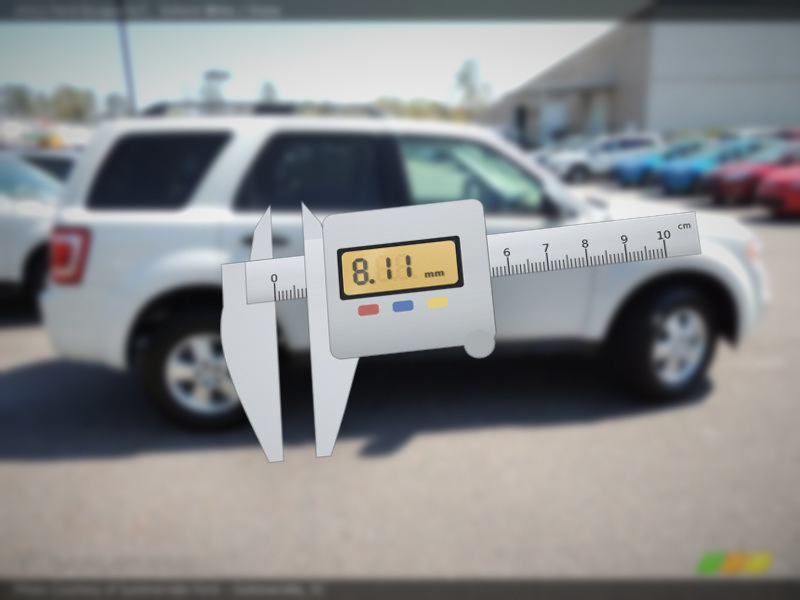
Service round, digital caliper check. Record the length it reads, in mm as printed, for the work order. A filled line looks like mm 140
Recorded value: mm 8.11
